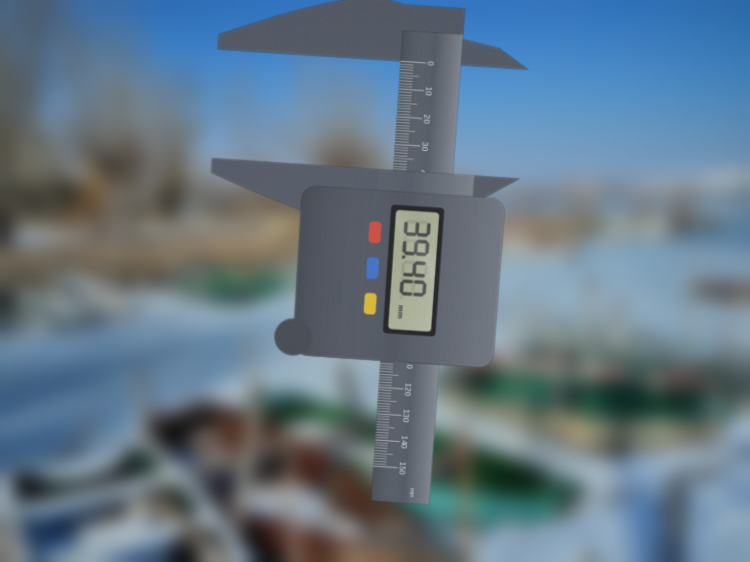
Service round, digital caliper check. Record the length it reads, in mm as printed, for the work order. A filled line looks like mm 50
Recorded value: mm 39.40
